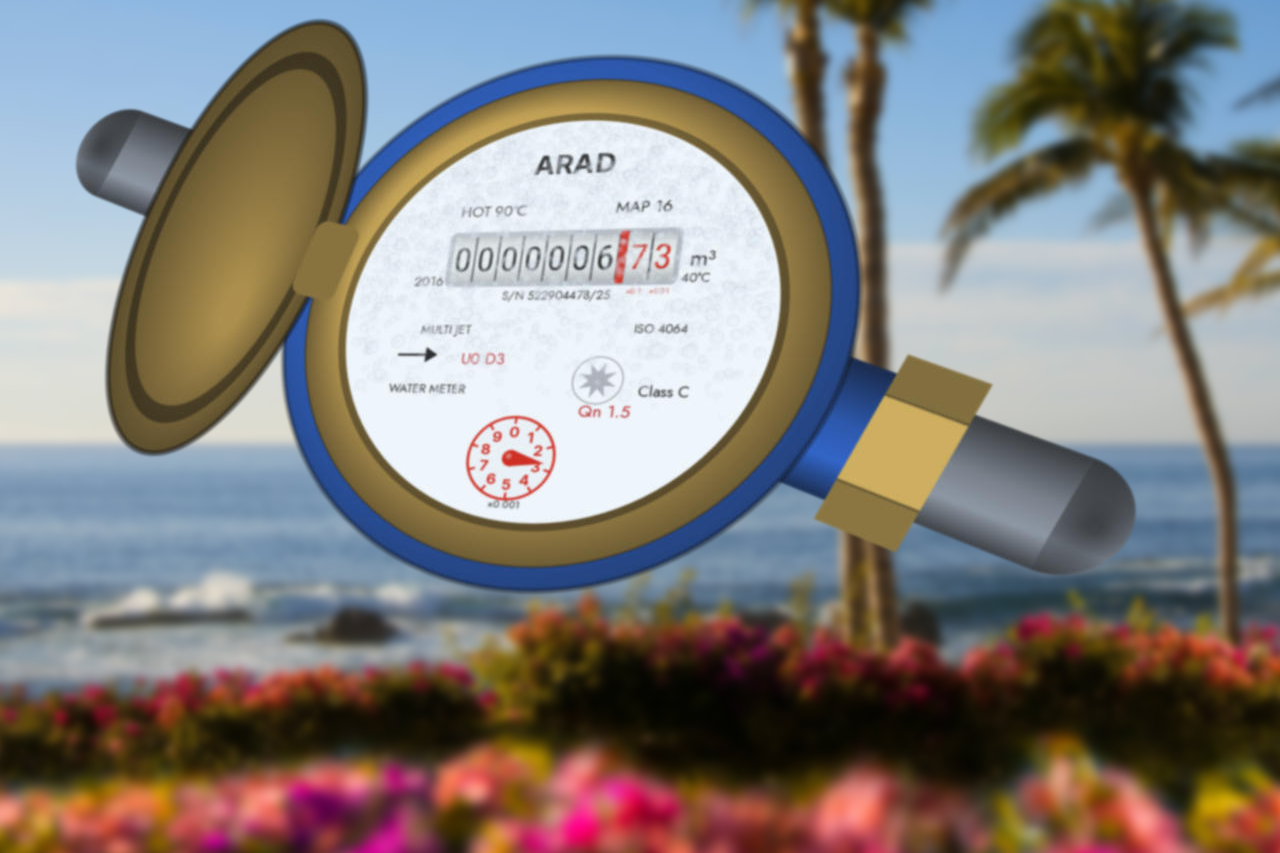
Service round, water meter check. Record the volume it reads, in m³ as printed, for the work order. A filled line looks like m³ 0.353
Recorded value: m³ 6.732
